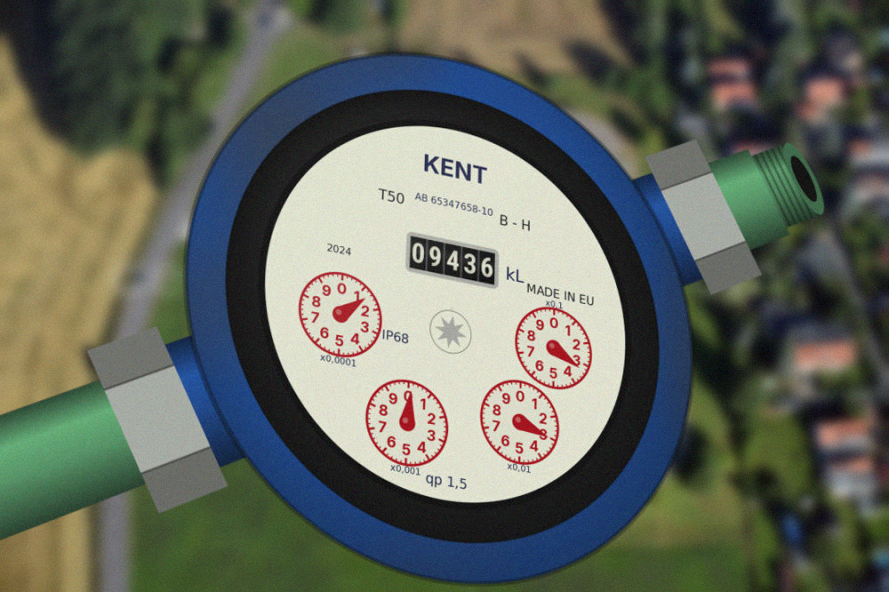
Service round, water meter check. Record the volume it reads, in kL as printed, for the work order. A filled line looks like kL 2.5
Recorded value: kL 9436.3301
